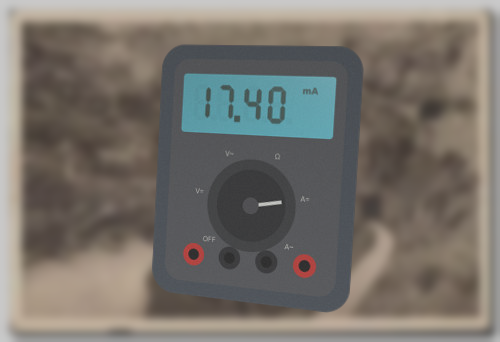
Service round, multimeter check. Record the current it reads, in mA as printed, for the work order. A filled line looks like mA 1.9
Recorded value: mA 17.40
